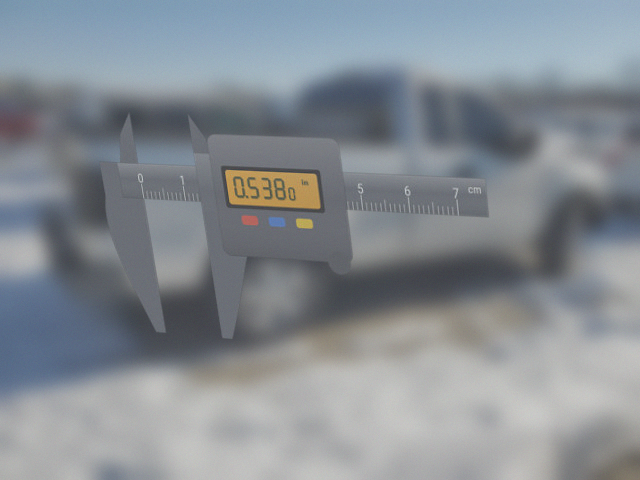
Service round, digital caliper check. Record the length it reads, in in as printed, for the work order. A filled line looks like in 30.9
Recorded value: in 0.5380
